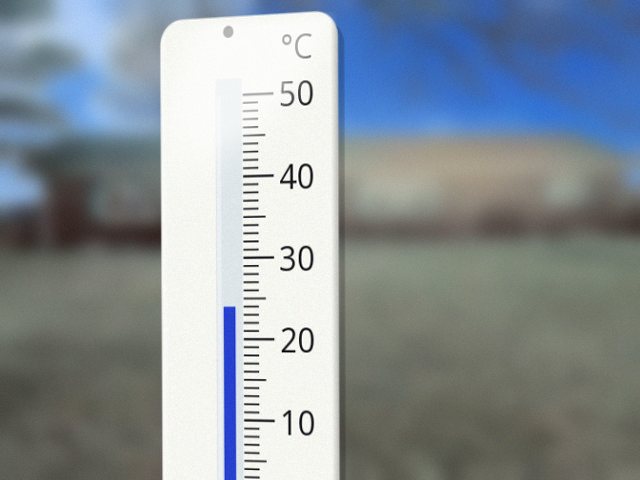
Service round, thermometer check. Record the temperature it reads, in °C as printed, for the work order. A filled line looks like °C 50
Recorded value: °C 24
